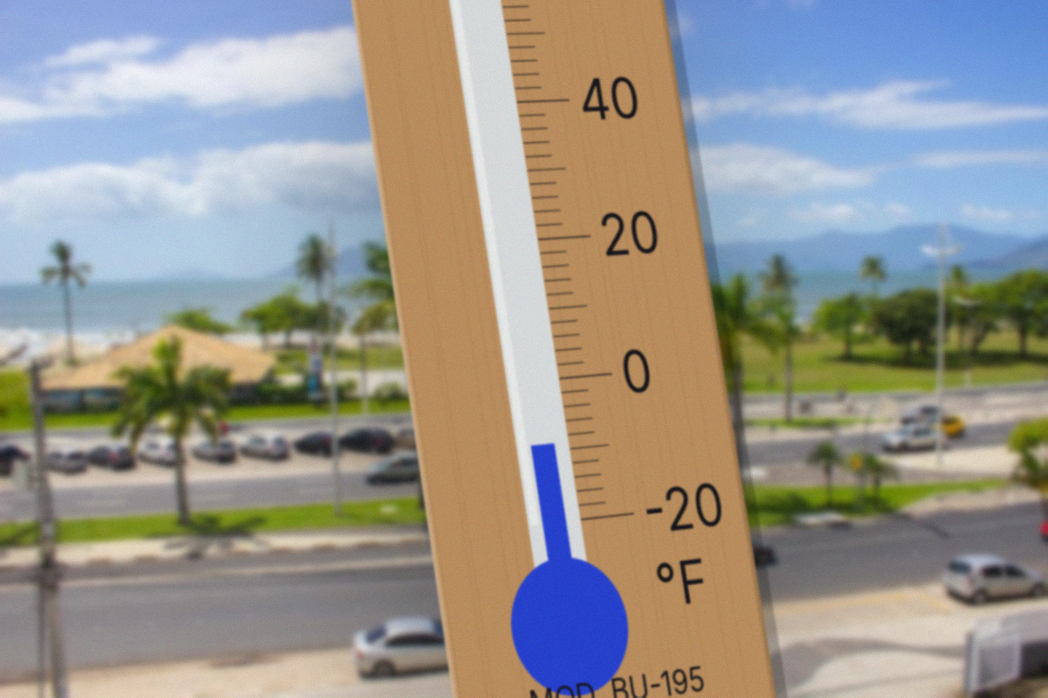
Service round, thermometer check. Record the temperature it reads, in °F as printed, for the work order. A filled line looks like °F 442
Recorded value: °F -9
